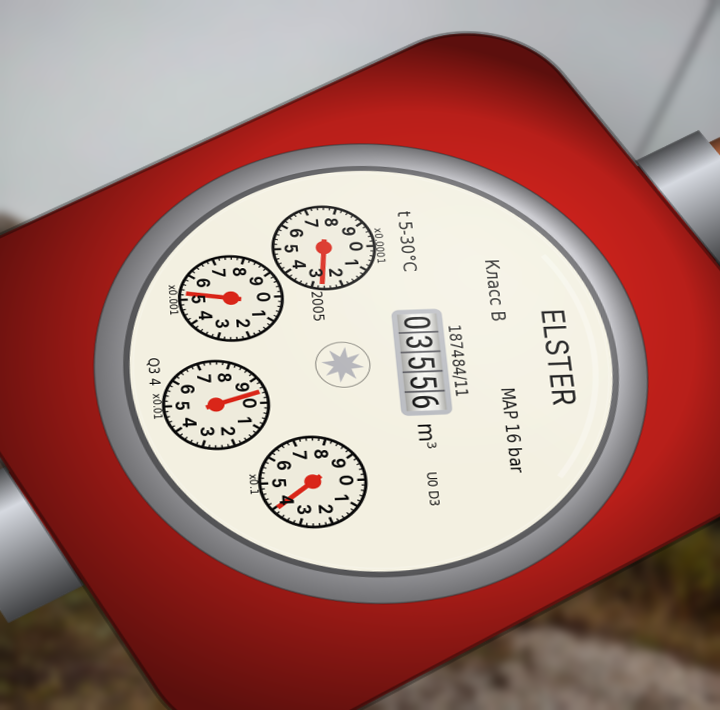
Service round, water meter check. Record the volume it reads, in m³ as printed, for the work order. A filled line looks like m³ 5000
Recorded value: m³ 3556.3952
